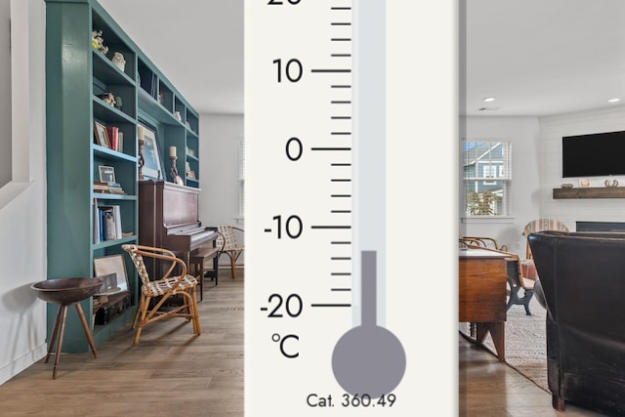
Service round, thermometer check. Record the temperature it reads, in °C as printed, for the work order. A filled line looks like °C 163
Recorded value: °C -13
